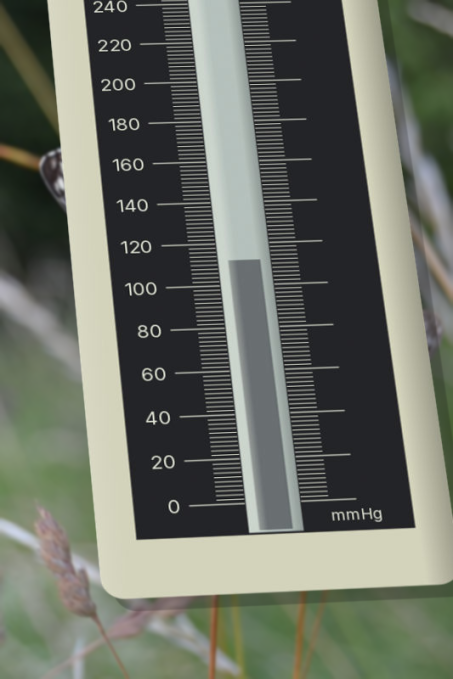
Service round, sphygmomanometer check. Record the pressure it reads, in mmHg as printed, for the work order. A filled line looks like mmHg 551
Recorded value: mmHg 112
